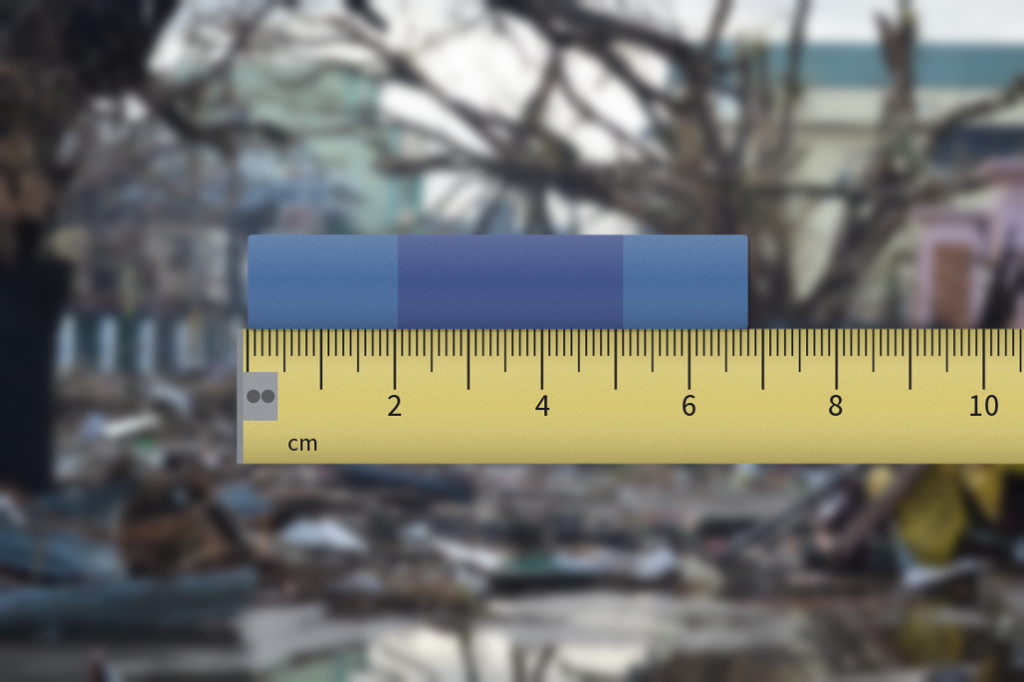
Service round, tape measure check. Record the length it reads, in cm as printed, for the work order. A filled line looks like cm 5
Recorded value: cm 6.8
